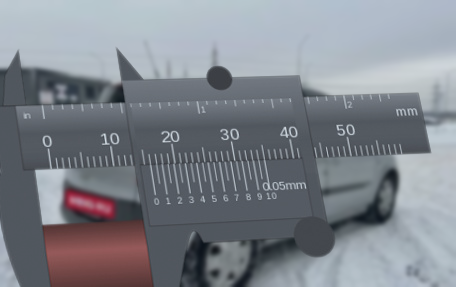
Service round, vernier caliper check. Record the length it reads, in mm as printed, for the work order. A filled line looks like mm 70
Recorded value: mm 16.0
